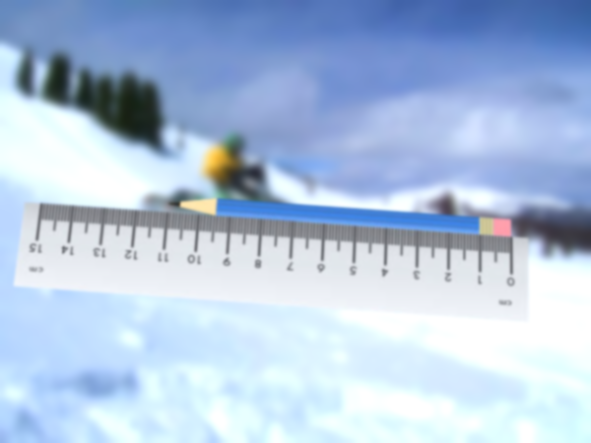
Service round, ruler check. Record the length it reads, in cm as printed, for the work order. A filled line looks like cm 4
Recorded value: cm 11
